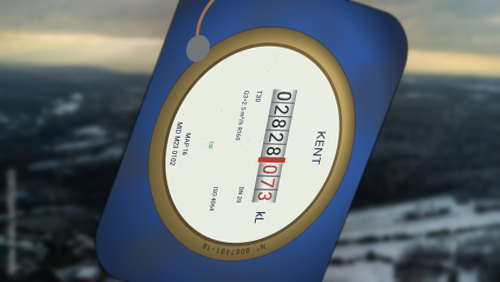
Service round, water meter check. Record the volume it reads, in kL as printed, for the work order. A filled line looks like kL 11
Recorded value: kL 2828.073
